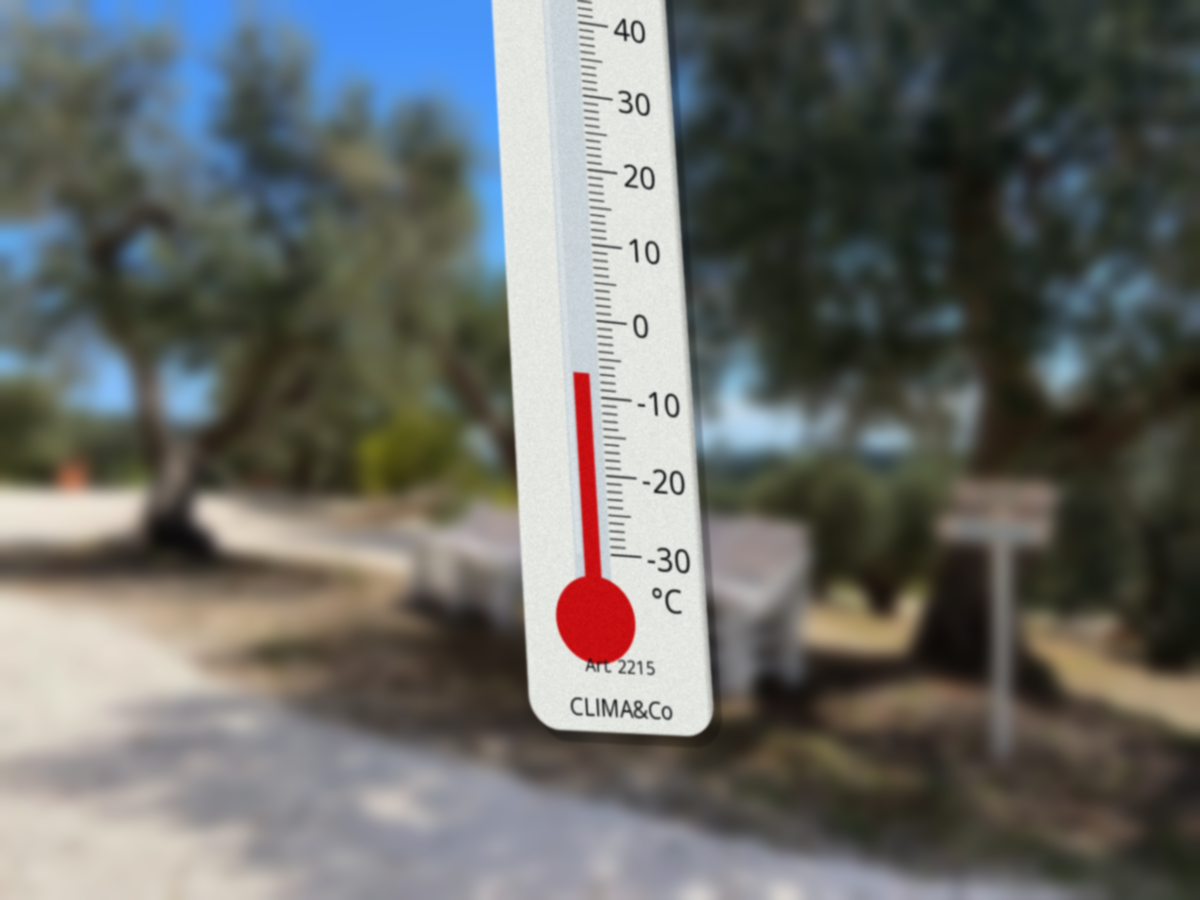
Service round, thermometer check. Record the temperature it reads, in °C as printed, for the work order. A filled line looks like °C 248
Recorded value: °C -7
